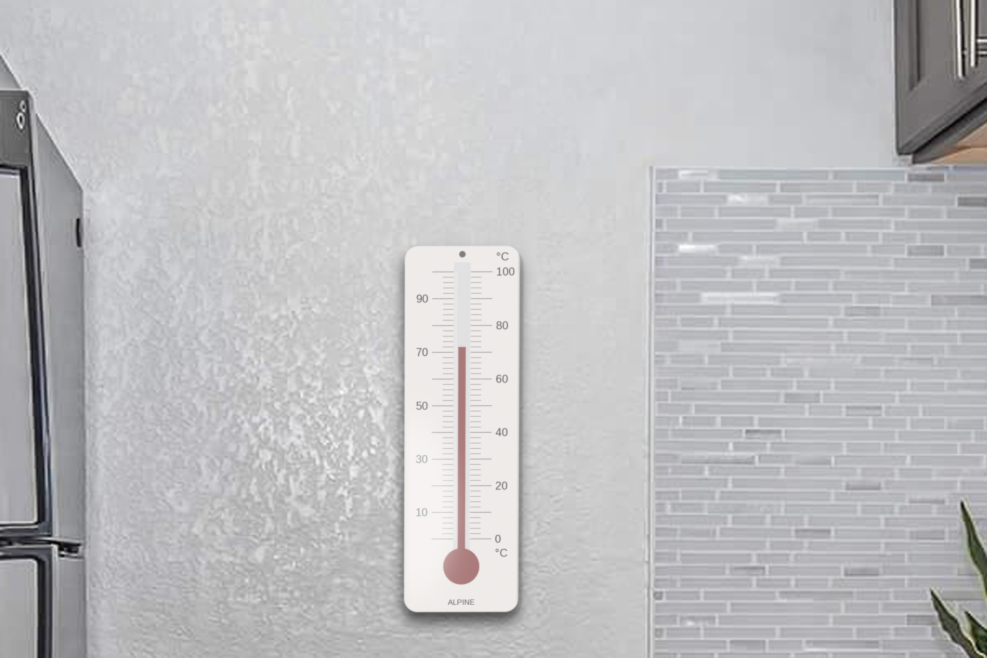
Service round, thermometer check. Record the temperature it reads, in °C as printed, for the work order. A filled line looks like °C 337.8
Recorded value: °C 72
